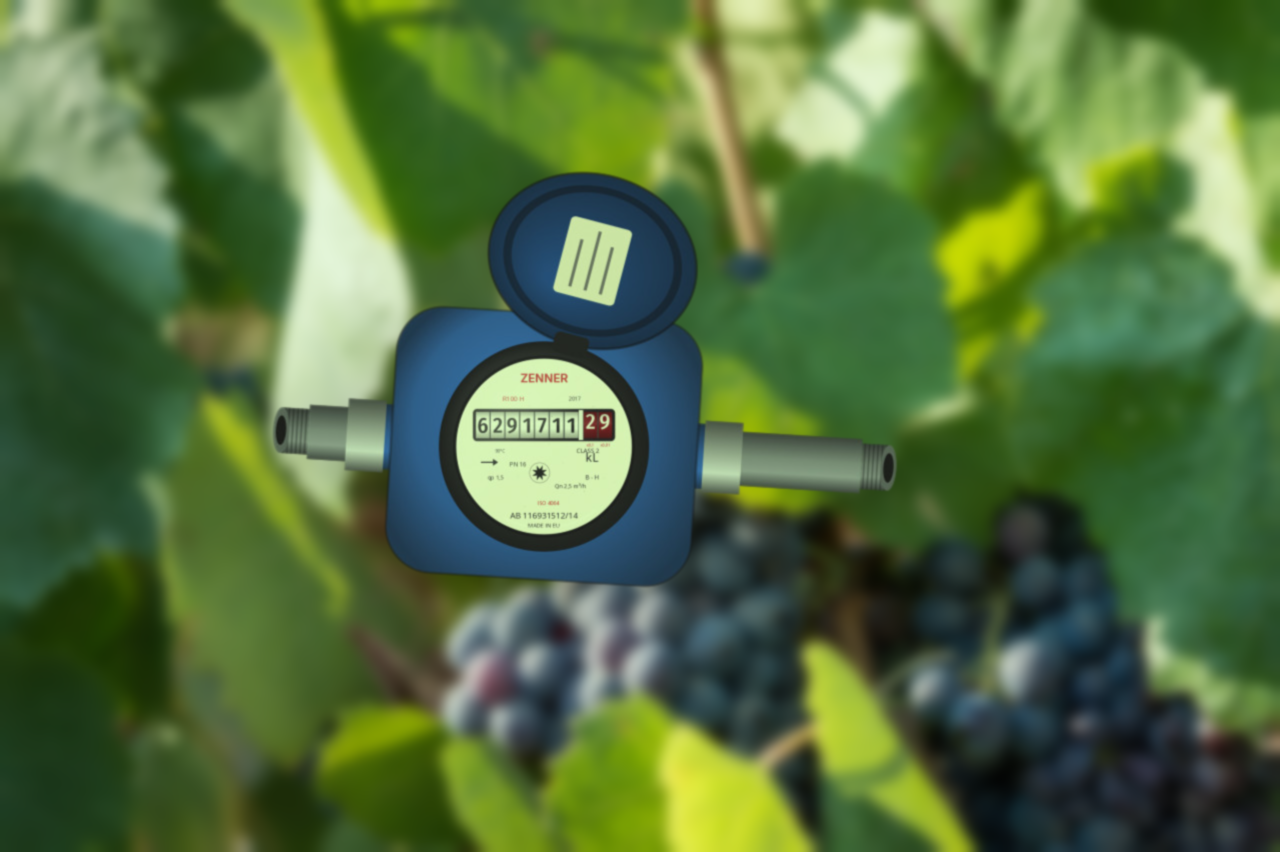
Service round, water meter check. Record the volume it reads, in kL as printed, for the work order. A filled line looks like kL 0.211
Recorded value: kL 6291711.29
